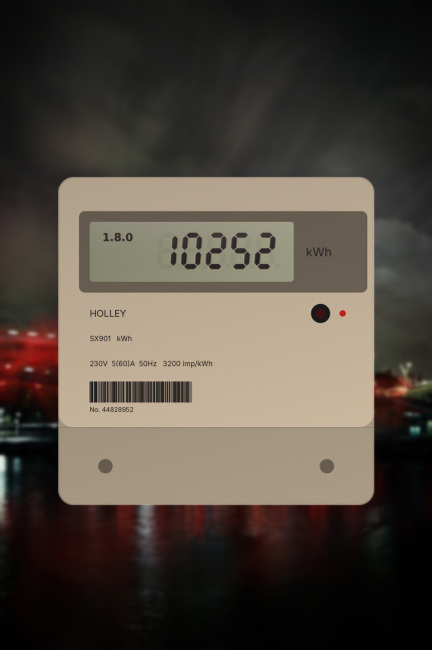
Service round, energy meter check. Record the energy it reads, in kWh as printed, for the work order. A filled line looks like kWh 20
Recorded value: kWh 10252
